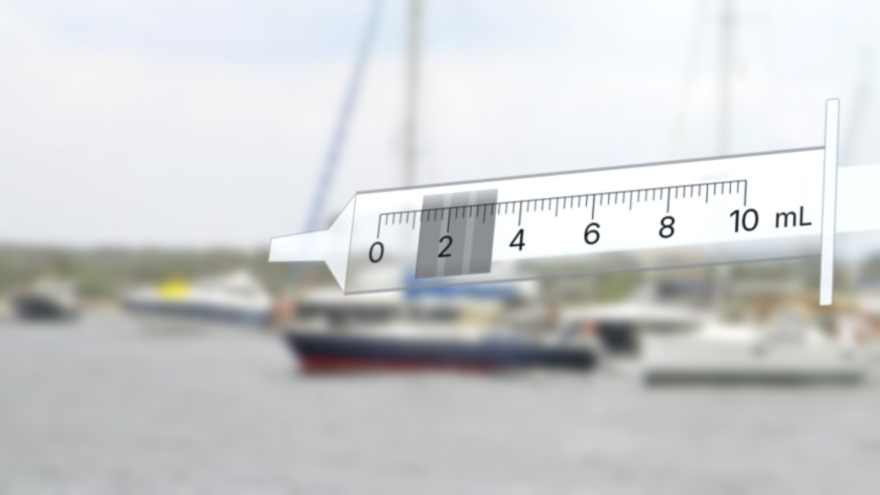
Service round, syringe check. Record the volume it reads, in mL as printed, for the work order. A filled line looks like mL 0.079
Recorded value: mL 1.2
